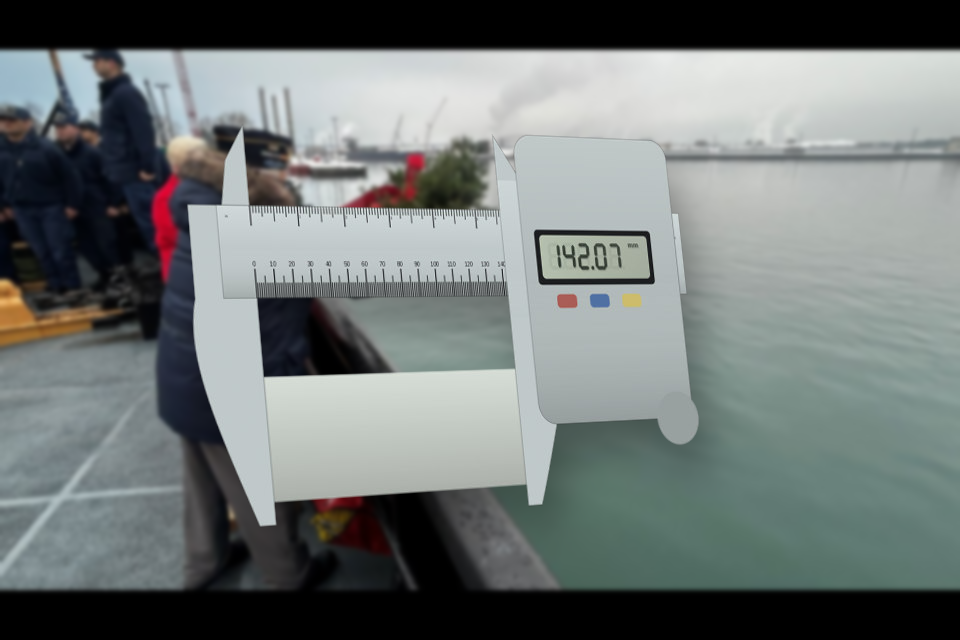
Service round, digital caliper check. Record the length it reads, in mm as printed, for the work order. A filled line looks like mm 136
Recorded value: mm 142.07
